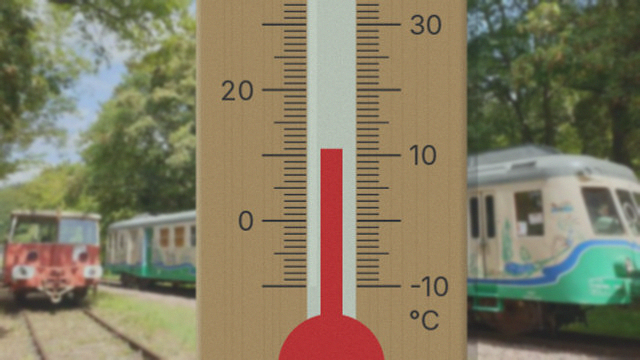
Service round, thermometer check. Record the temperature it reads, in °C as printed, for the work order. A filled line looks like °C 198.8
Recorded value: °C 11
